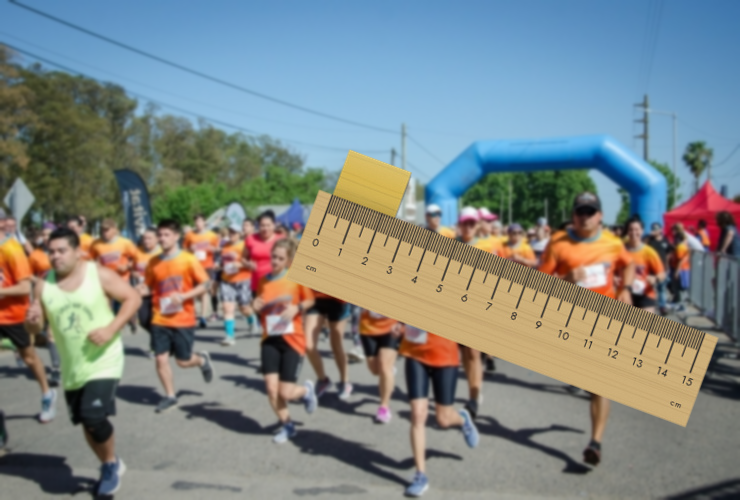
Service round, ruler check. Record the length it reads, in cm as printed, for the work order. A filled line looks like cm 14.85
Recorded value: cm 2.5
